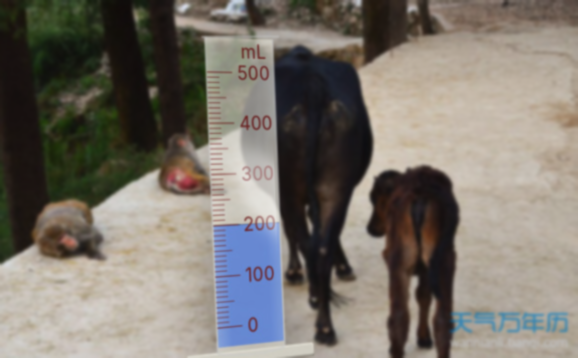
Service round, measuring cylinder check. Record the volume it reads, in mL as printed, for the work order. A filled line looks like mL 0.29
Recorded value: mL 200
